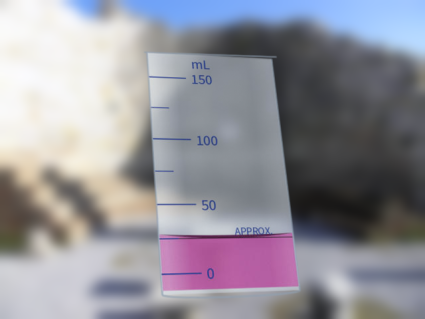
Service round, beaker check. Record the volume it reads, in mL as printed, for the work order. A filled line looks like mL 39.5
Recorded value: mL 25
